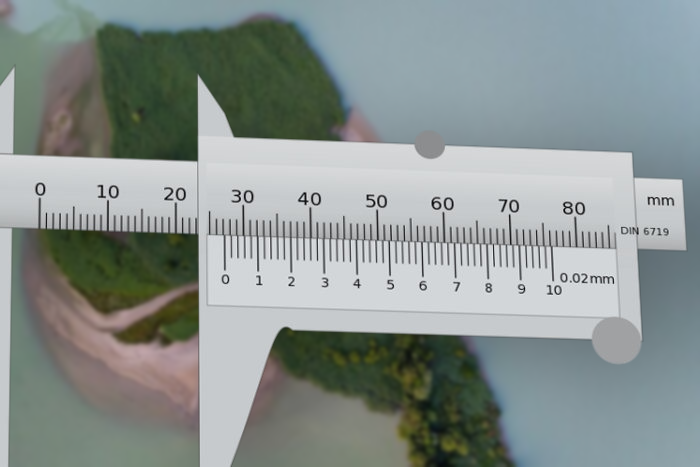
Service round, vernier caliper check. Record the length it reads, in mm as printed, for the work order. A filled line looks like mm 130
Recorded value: mm 27.2
